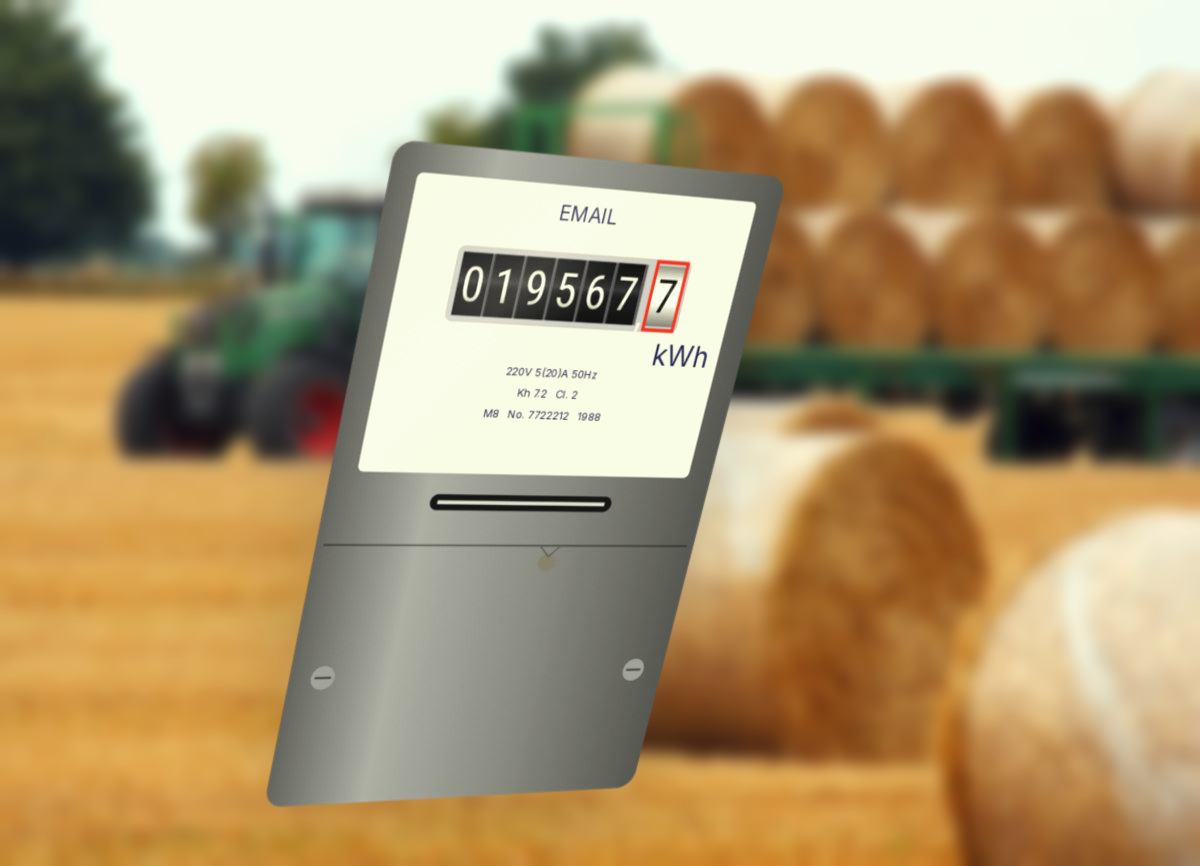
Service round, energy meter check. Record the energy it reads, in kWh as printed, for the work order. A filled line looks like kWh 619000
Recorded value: kWh 19567.7
